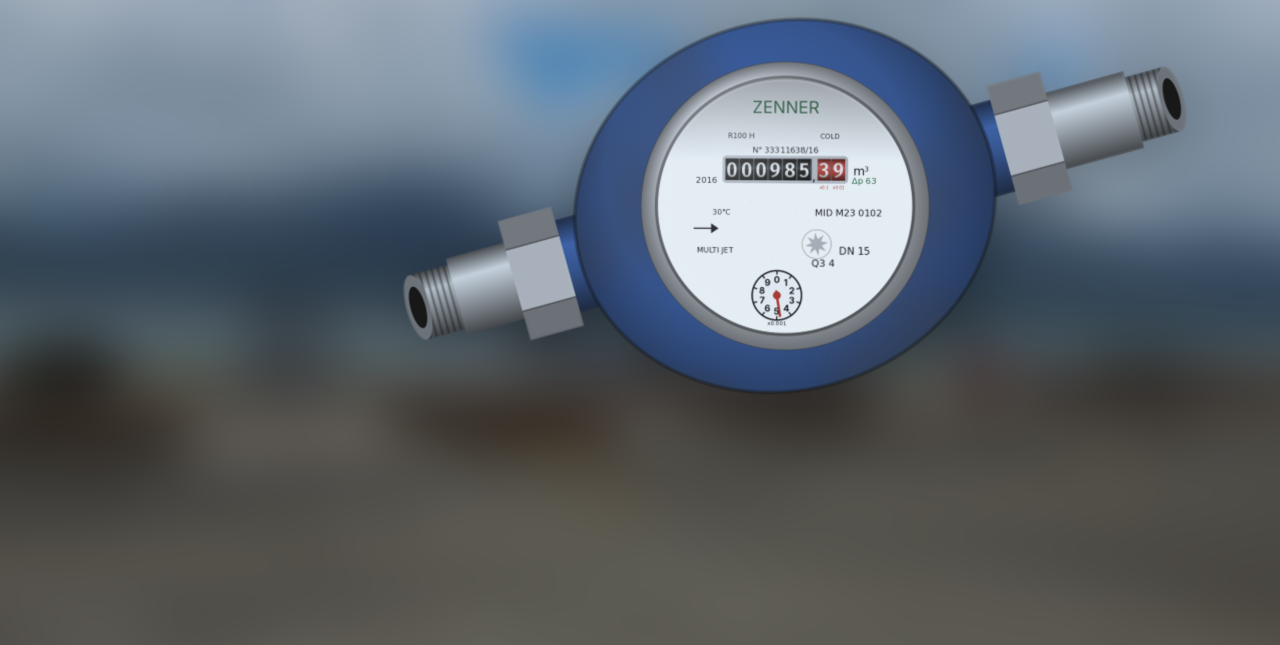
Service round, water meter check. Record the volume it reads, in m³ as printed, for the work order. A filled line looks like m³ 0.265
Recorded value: m³ 985.394
